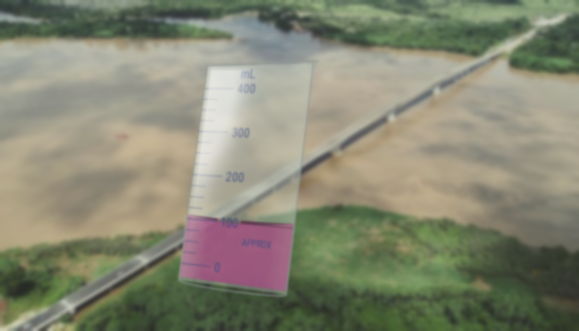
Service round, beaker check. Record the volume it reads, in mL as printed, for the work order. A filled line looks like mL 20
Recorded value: mL 100
